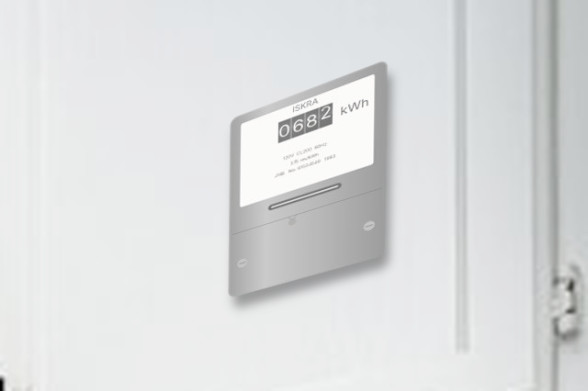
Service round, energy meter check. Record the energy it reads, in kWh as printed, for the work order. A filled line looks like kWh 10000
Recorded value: kWh 682
